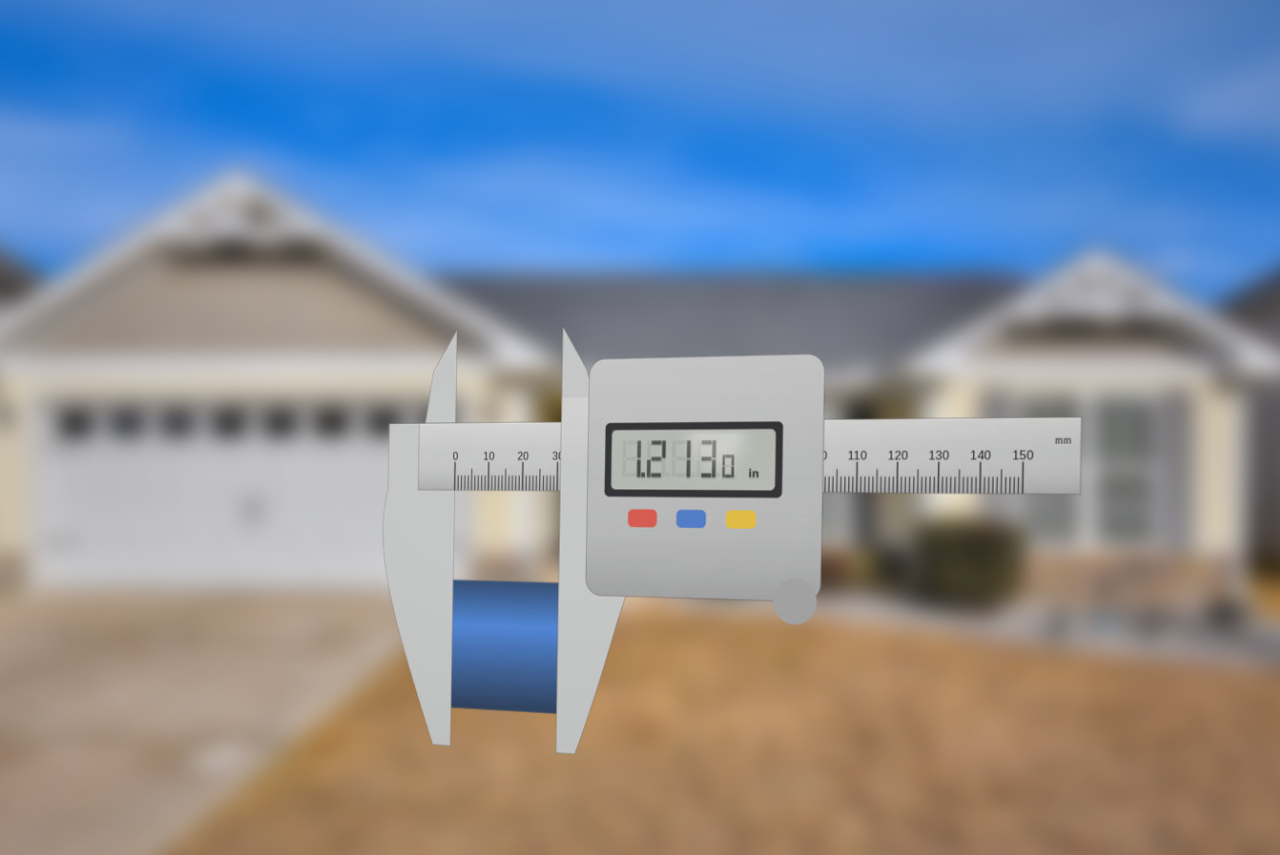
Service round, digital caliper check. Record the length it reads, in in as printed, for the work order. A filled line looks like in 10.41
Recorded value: in 1.2130
